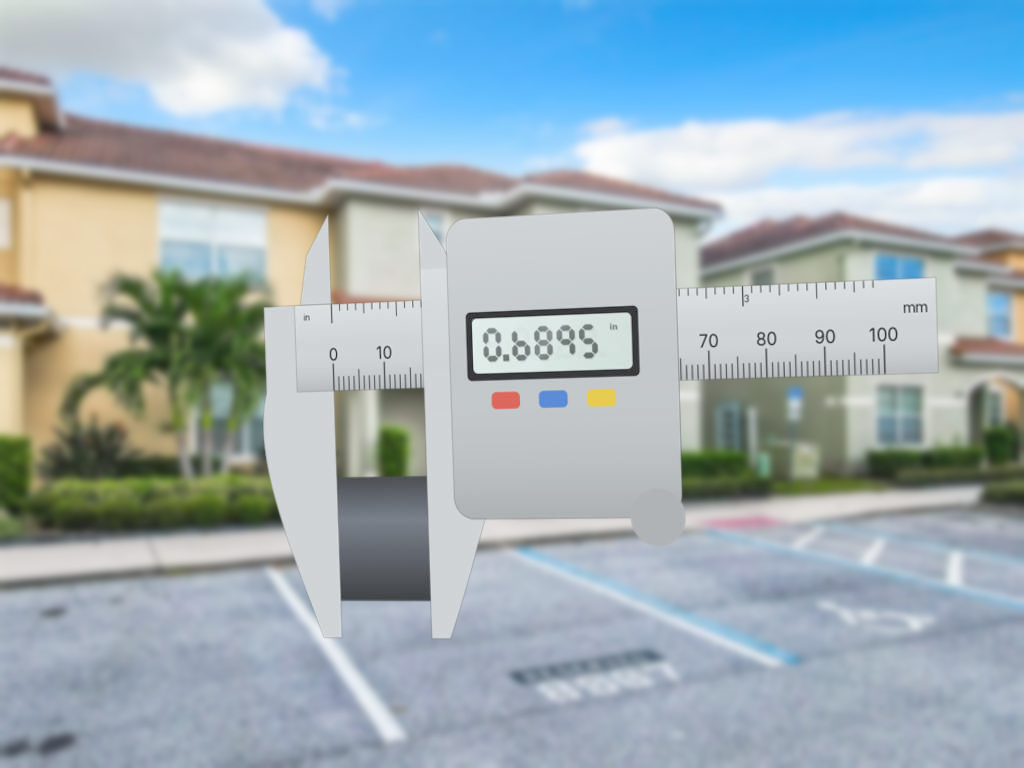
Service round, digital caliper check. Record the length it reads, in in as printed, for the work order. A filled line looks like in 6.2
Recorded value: in 0.6895
